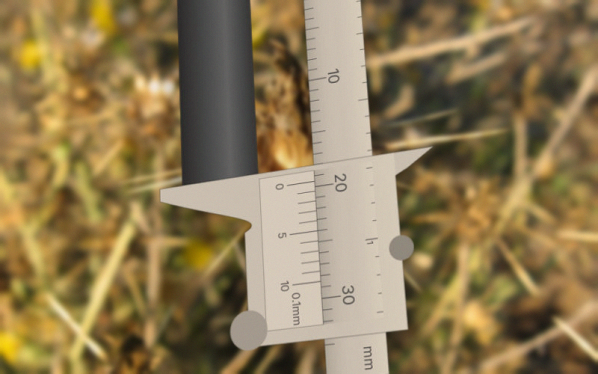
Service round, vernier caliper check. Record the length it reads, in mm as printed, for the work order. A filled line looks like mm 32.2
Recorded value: mm 19.5
